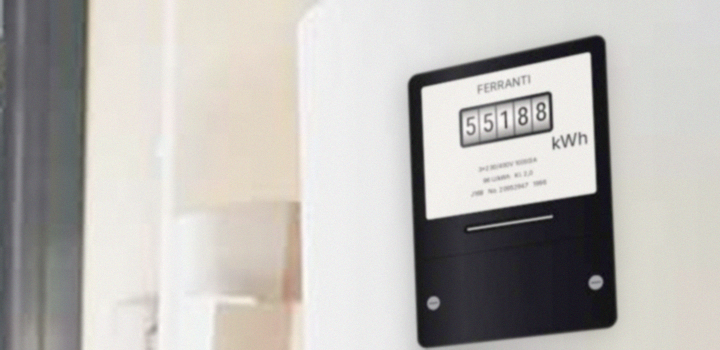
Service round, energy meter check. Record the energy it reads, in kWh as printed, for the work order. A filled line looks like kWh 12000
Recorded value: kWh 55188
